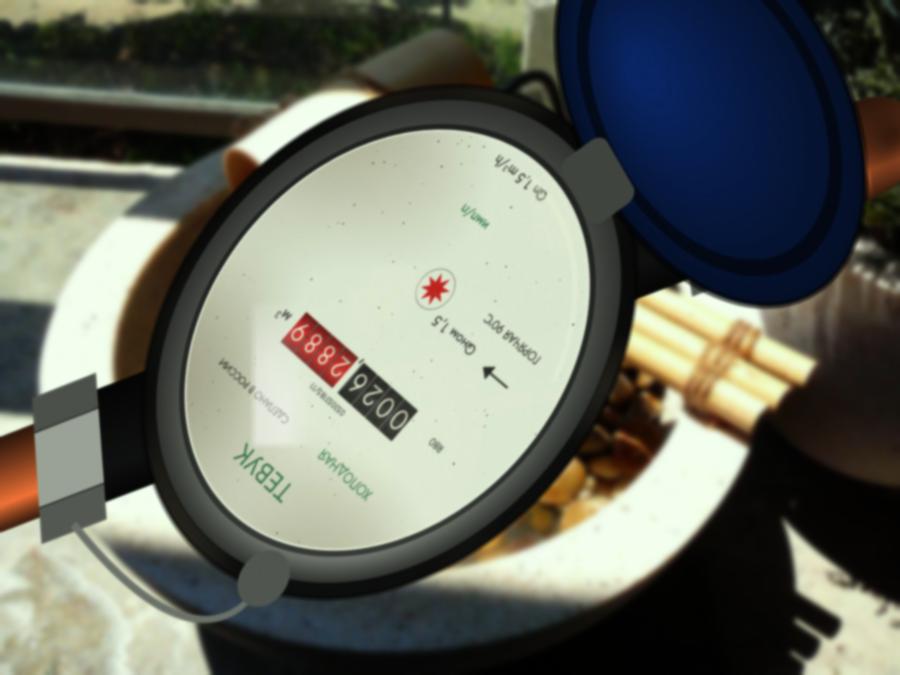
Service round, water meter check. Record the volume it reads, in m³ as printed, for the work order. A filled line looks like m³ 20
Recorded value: m³ 26.2889
